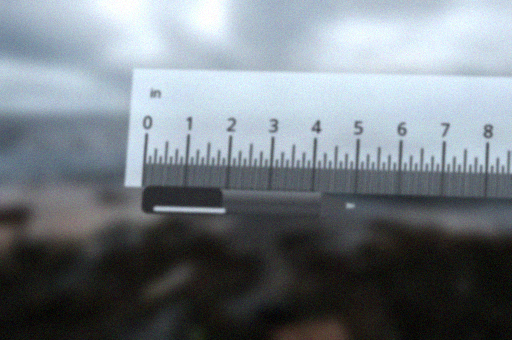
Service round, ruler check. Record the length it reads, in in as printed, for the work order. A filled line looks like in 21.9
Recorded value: in 5
